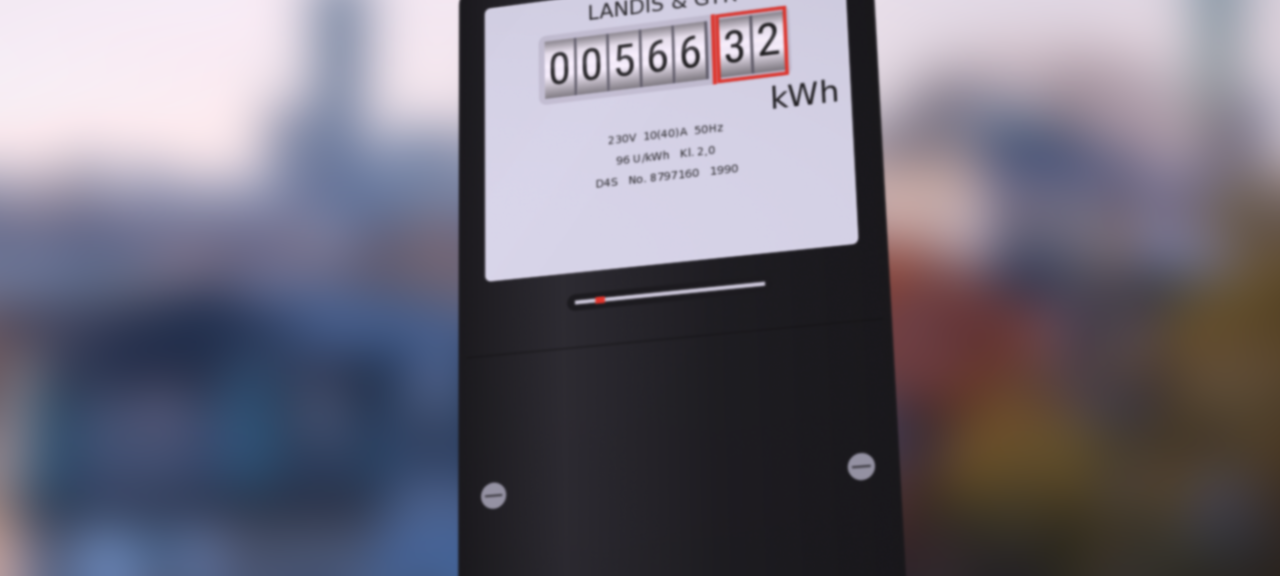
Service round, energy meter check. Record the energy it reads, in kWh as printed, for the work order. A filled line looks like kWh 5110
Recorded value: kWh 566.32
